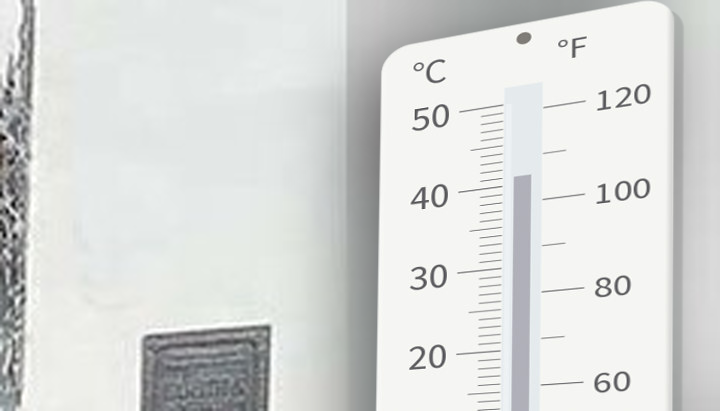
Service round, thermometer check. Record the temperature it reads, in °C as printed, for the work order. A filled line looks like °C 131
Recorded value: °C 41
